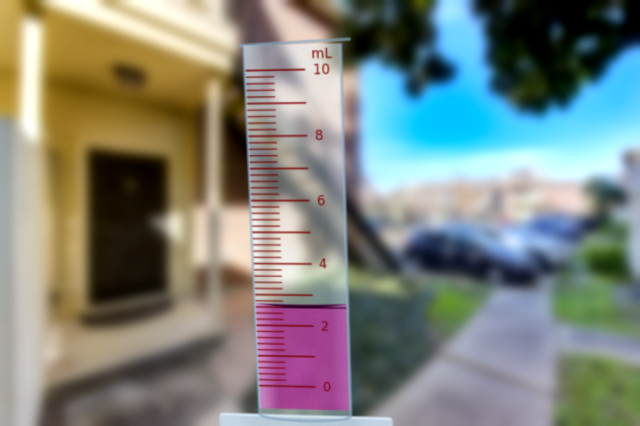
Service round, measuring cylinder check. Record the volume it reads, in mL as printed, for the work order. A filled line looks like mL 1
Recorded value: mL 2.6
